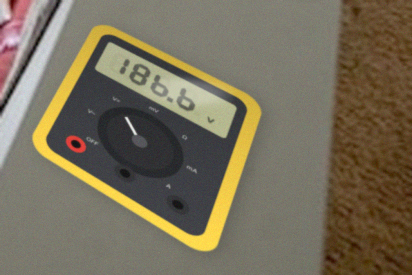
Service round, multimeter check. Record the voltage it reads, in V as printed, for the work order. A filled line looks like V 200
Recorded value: V 186.6
